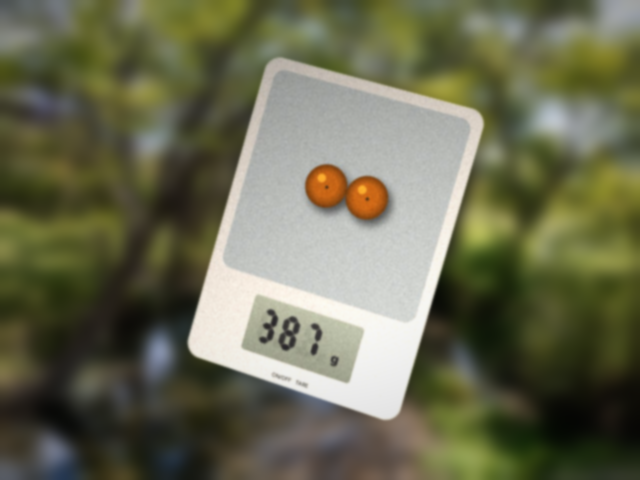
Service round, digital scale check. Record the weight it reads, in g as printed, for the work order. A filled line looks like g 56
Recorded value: g 387
